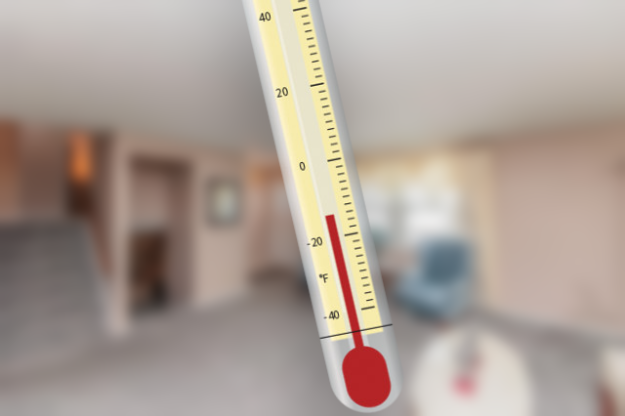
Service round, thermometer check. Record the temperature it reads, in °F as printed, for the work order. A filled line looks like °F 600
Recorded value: °F -14
